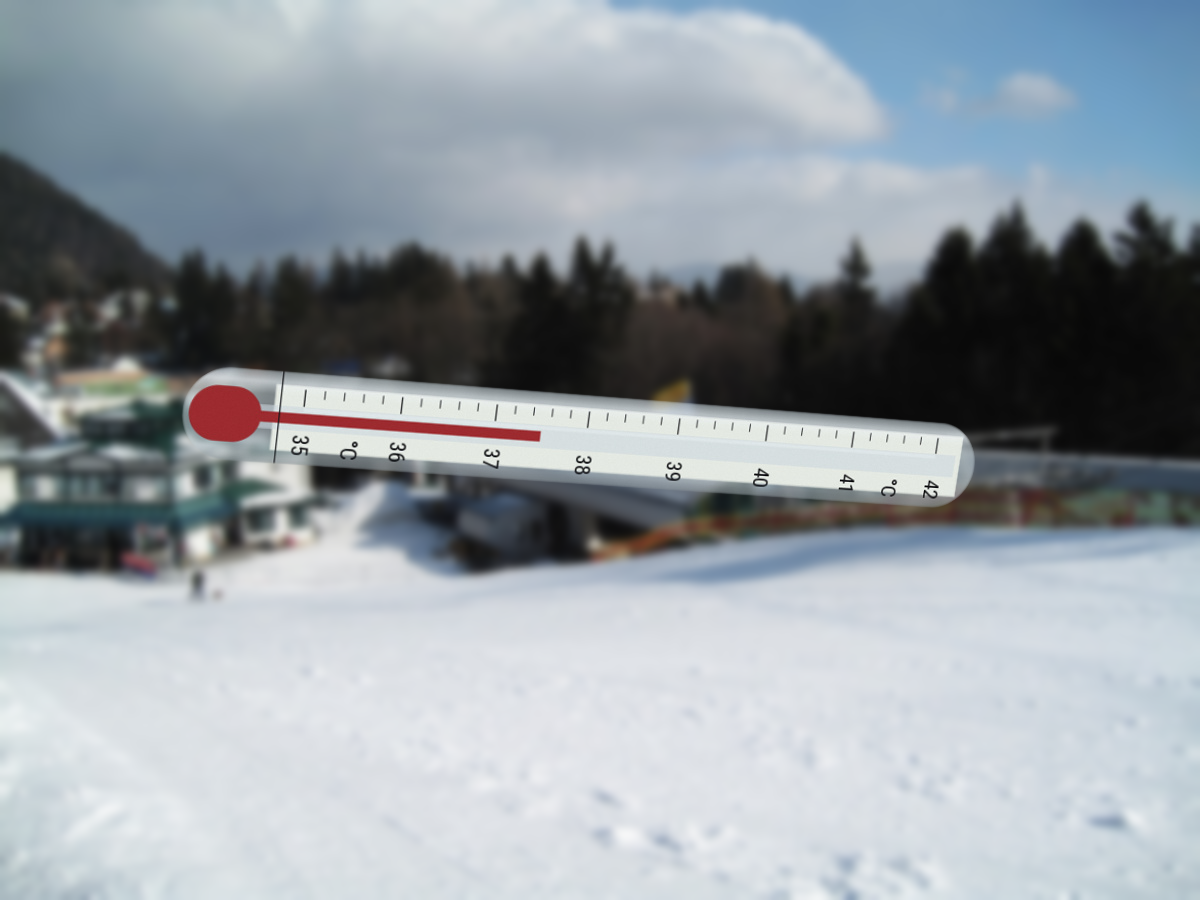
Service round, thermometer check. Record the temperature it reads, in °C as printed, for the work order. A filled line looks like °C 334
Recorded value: °C 37.5
